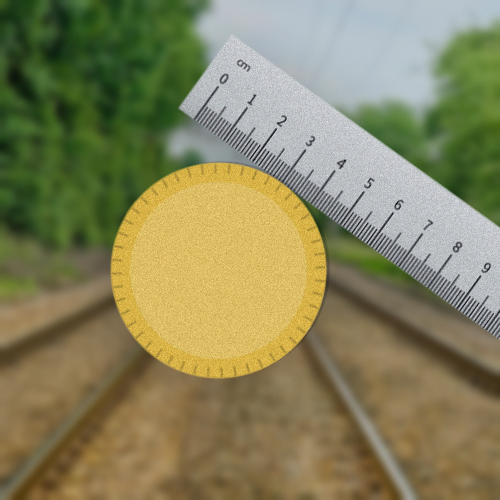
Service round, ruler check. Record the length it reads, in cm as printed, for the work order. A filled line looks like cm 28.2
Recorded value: cm 6
